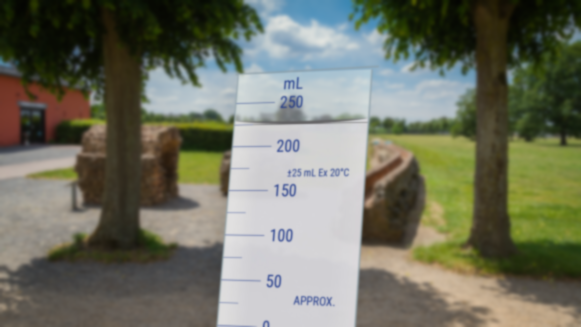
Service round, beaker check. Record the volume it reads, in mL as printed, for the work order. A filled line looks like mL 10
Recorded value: mL 225
